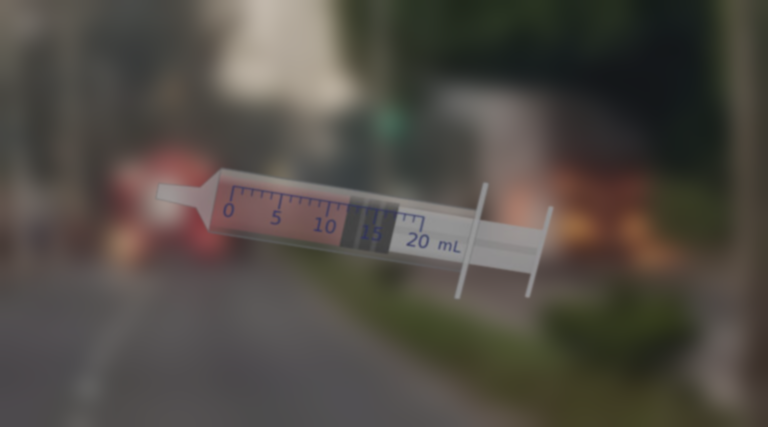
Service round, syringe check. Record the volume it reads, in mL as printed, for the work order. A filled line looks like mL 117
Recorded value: mL 12
